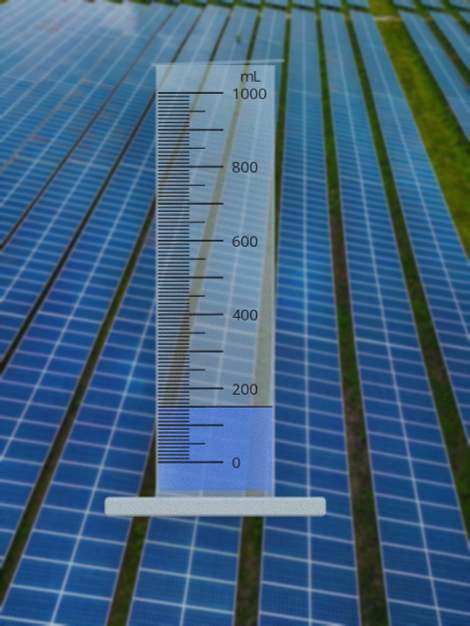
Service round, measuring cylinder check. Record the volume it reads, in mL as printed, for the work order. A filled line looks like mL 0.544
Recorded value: mL 150
